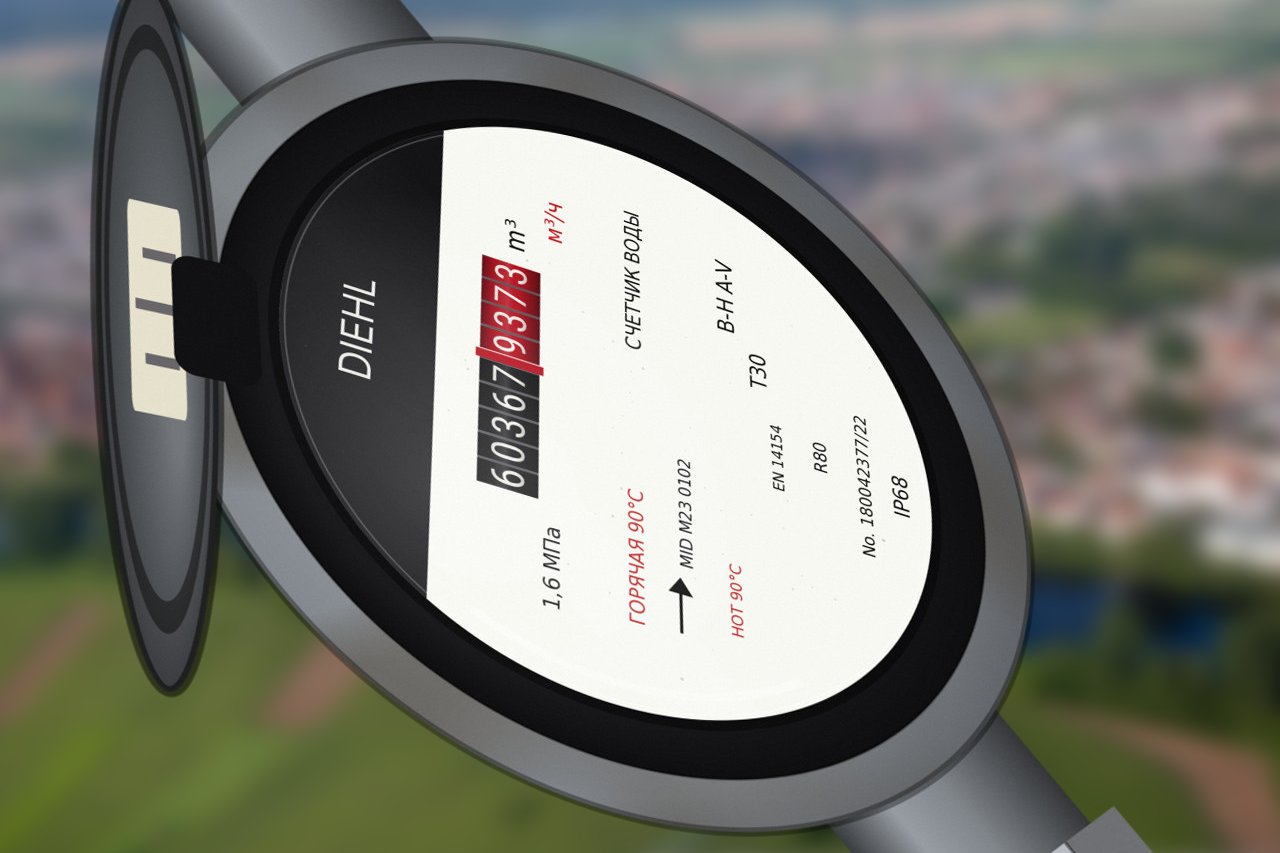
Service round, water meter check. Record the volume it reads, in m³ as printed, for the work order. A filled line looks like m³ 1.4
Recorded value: m³ 60367.9373
